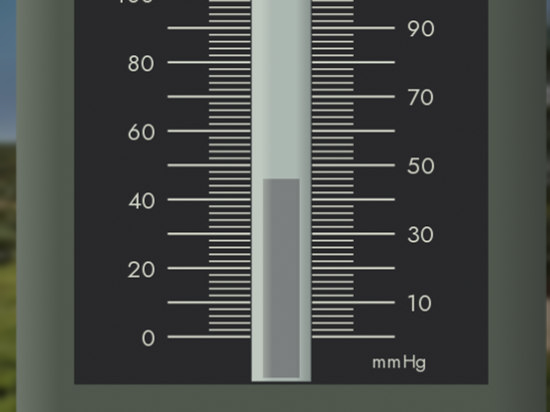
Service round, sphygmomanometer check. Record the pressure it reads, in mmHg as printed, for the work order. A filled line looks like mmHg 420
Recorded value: mmHg 46
